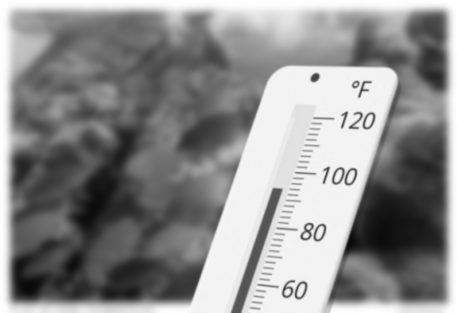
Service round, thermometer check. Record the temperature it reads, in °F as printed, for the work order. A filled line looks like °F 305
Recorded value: °F 94
